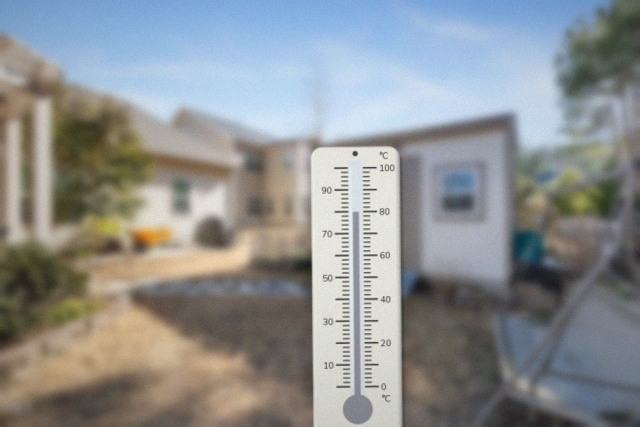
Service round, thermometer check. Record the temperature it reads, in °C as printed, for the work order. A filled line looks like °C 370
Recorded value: °C 80
